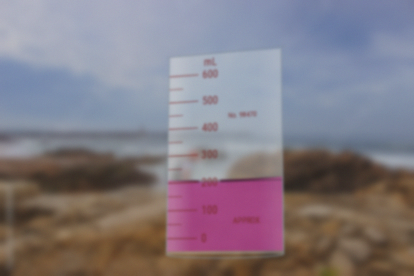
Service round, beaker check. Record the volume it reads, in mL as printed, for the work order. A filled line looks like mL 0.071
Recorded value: mL 200
